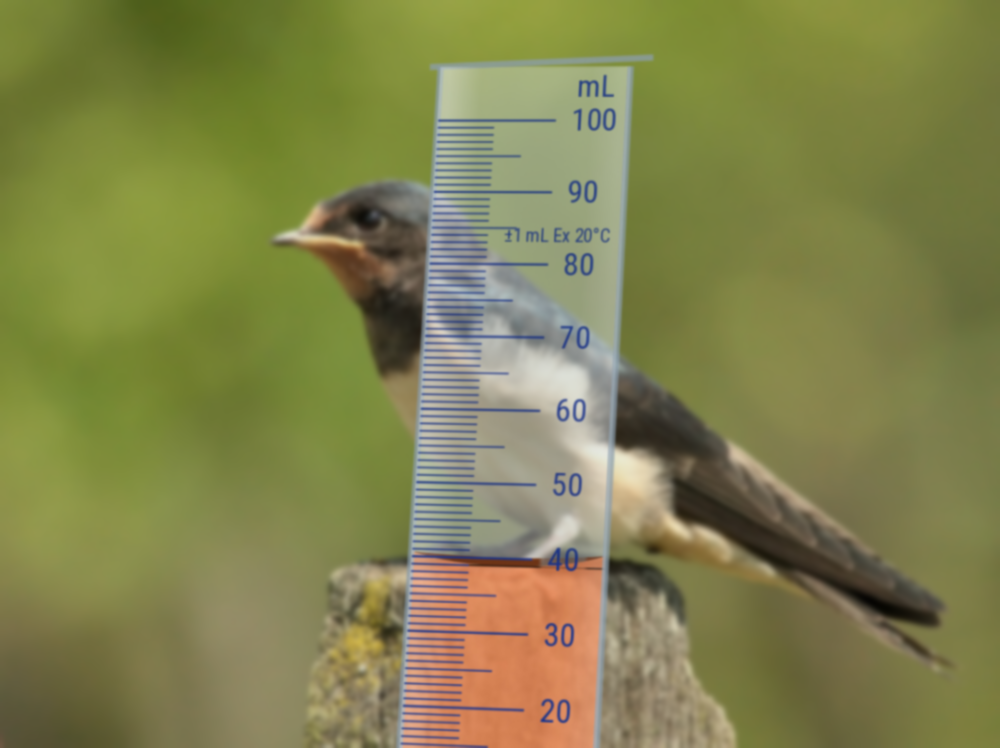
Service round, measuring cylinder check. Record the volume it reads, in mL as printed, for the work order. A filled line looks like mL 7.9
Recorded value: mL 39
